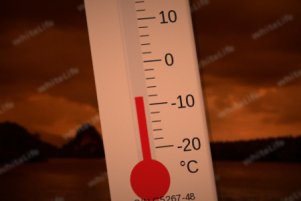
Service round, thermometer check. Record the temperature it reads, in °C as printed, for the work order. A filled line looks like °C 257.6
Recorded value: °C -8
